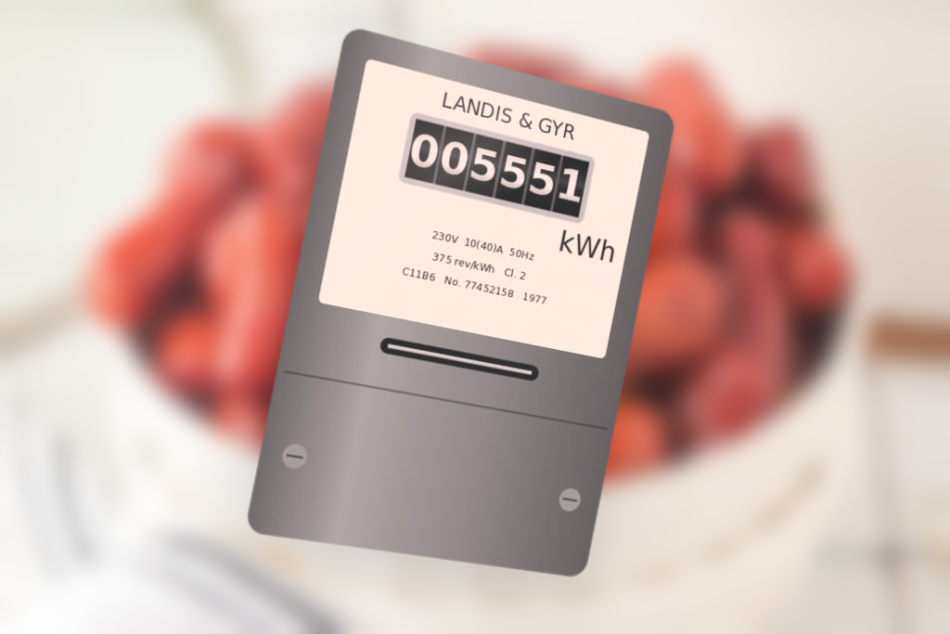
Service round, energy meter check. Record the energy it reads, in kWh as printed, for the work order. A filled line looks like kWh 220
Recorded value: kWh 5551
